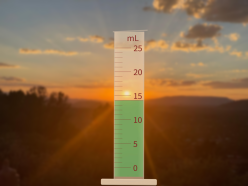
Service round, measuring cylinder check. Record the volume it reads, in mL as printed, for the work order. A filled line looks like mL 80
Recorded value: mL 14
